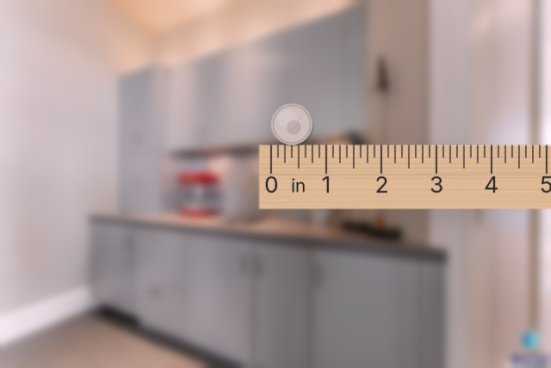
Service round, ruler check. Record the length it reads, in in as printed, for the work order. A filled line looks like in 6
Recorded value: in 0.75
